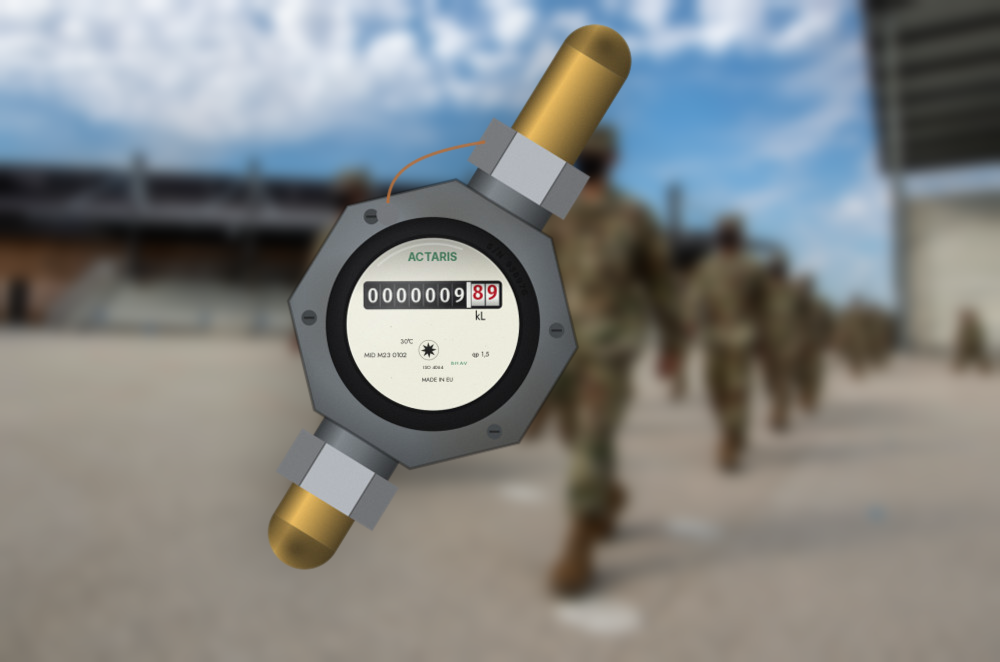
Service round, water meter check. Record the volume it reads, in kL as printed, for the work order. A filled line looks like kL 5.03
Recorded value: kL 9.89
